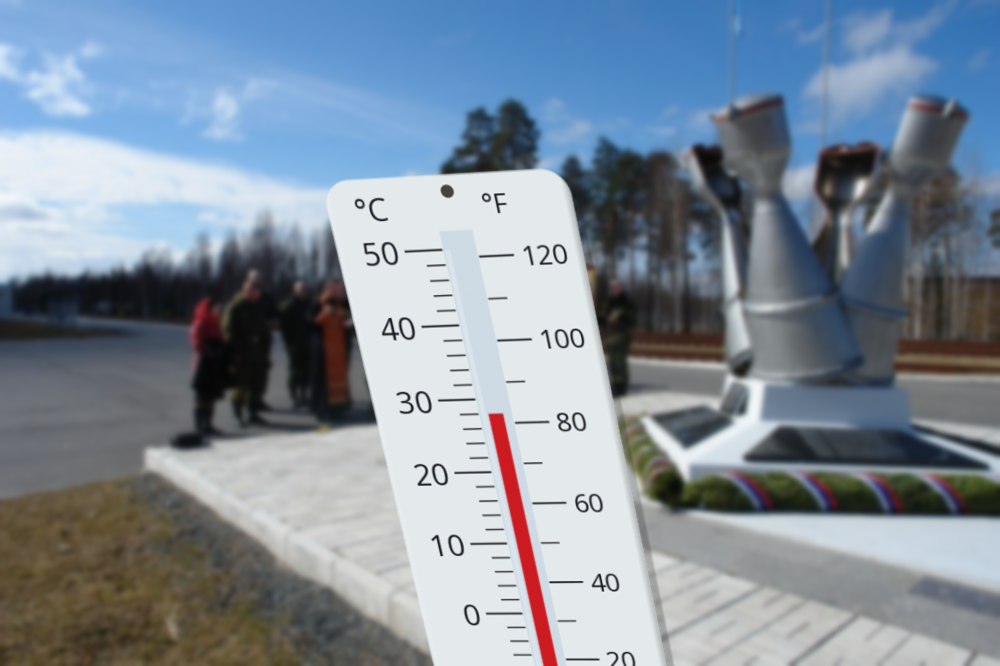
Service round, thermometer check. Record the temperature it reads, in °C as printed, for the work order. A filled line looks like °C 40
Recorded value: °C 28
